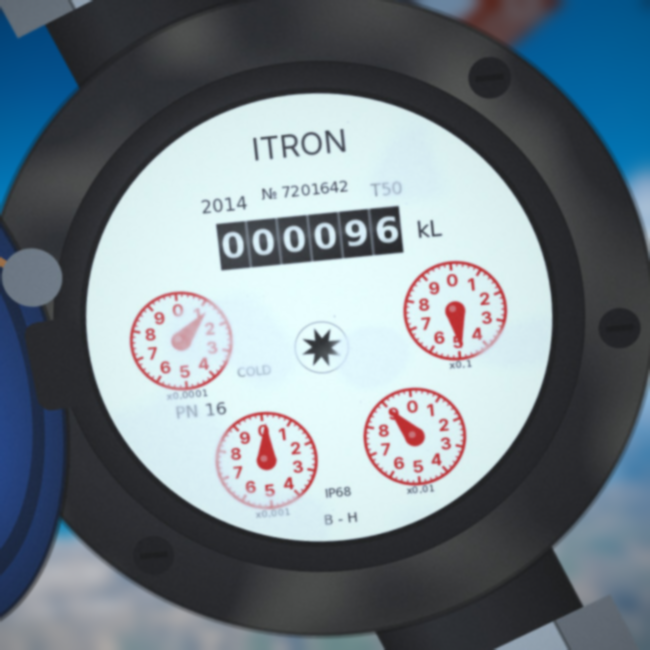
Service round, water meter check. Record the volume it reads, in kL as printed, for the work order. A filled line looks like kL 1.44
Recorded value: kL 96.4901
